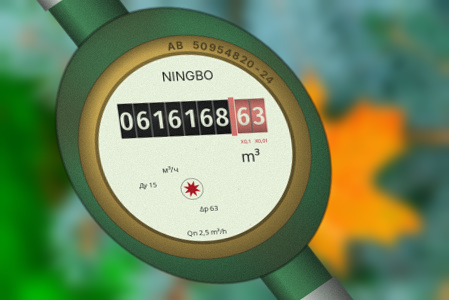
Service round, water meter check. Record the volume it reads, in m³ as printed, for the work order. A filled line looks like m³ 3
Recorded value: m³ 616168.63
